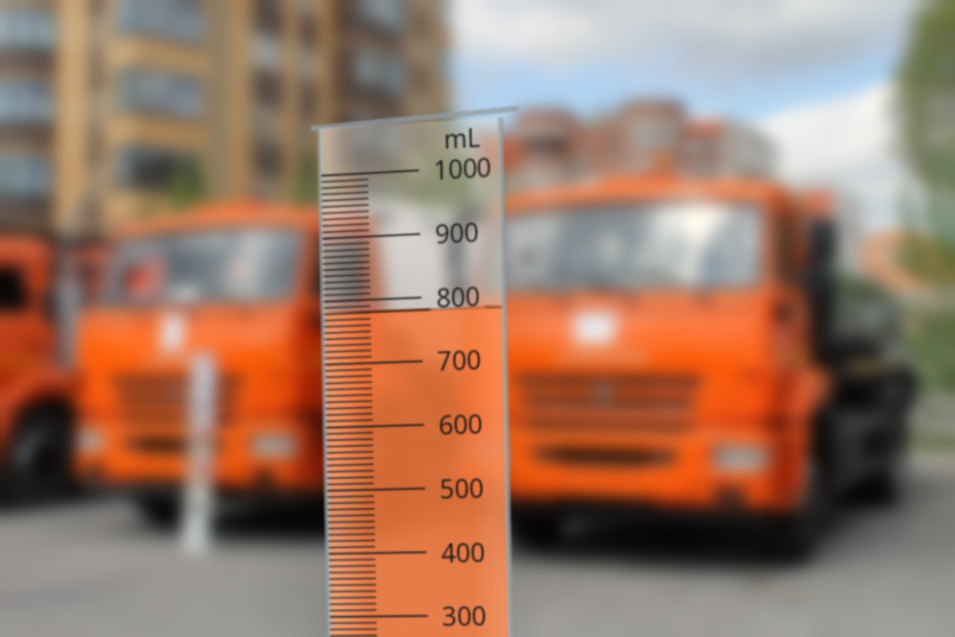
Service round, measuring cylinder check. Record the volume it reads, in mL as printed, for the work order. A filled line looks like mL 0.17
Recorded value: mL 780
